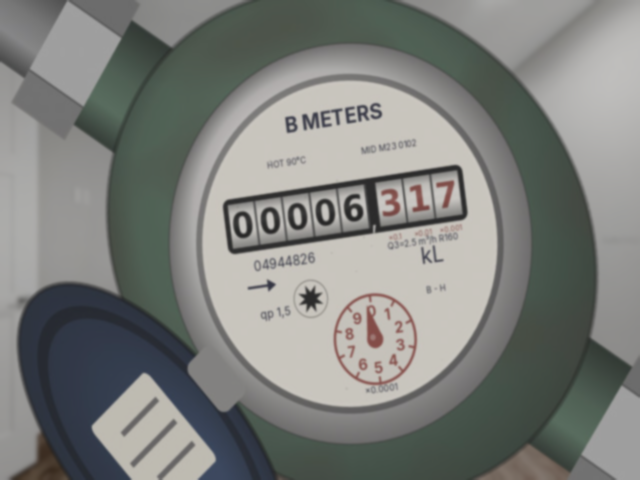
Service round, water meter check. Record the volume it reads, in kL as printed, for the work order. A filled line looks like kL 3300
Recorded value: kL 6.3169
